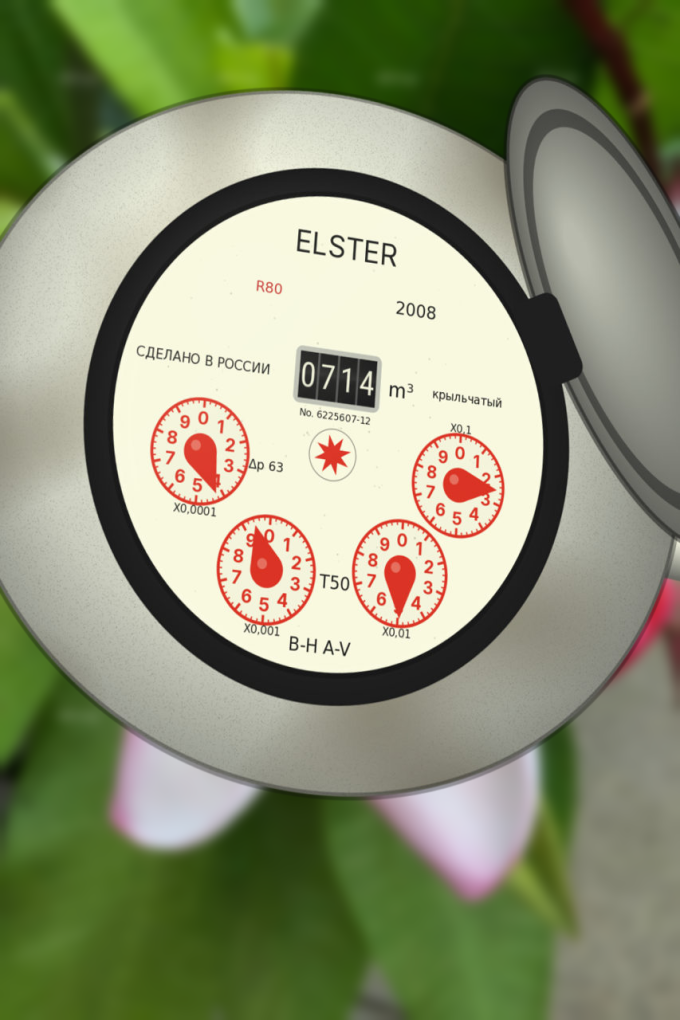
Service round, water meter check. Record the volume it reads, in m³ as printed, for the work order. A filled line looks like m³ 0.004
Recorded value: m³ 714.2494
